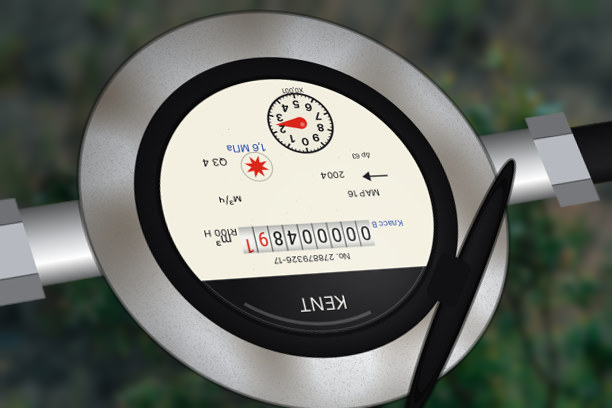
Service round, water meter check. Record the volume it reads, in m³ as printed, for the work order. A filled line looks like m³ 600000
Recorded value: m³ 48.912
